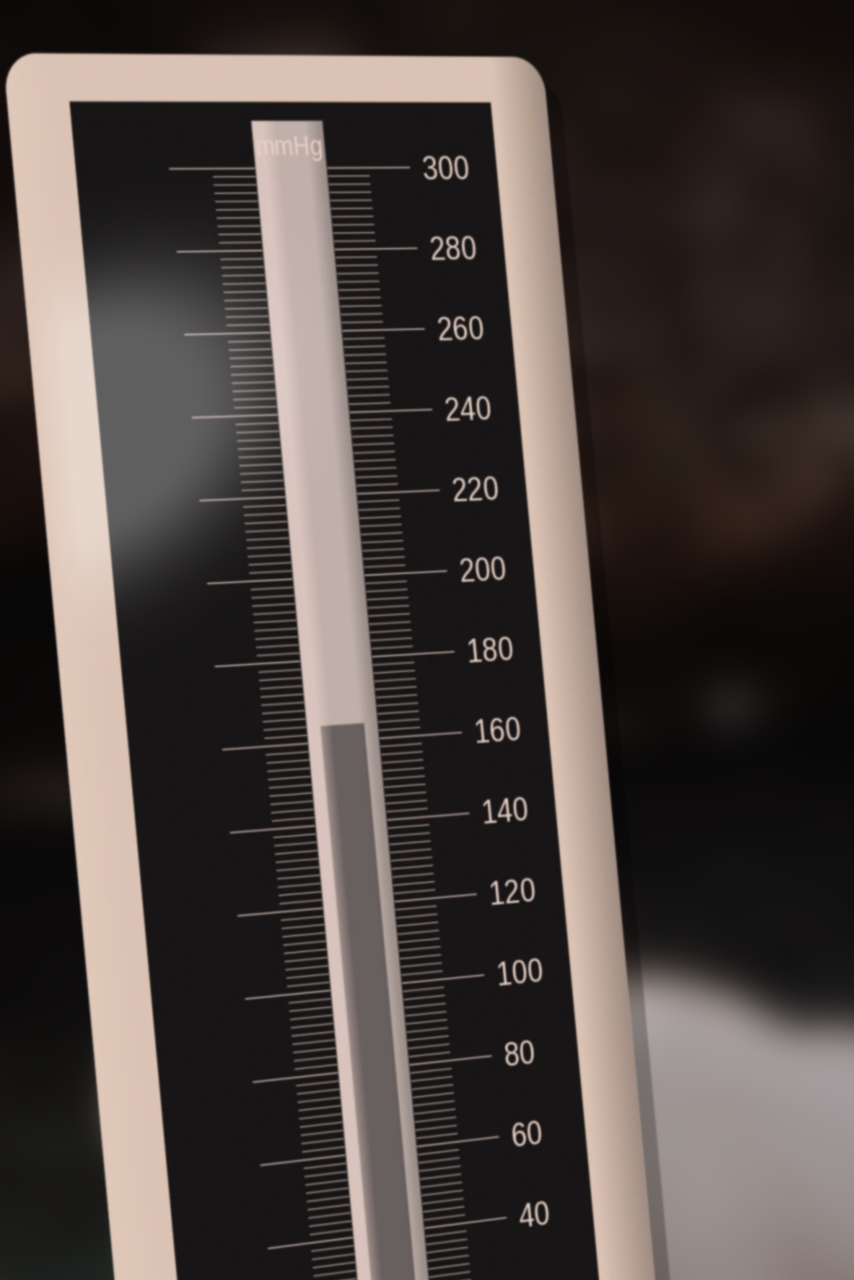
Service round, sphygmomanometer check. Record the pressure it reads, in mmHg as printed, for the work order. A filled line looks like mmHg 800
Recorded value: mmHg 164
